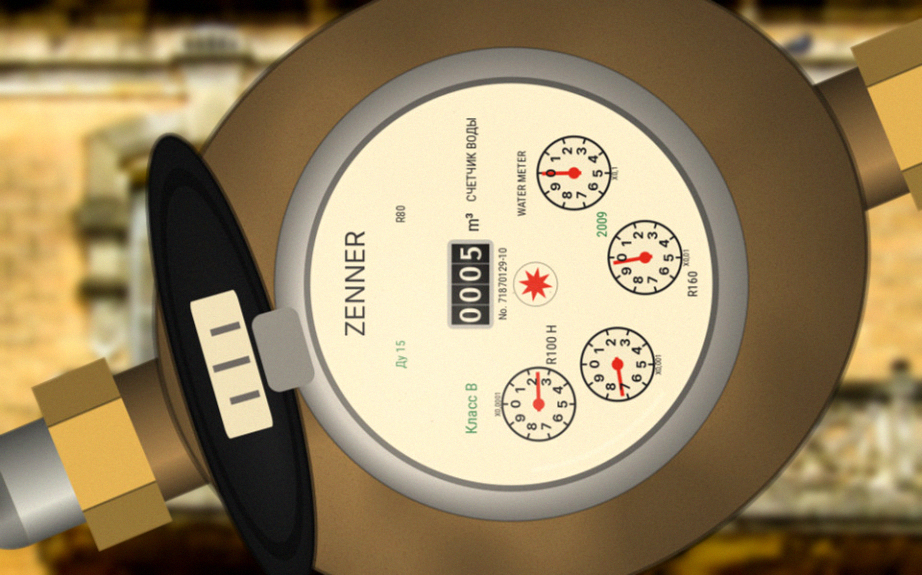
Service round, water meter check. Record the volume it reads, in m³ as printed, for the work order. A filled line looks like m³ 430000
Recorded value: m³ 4.9972
